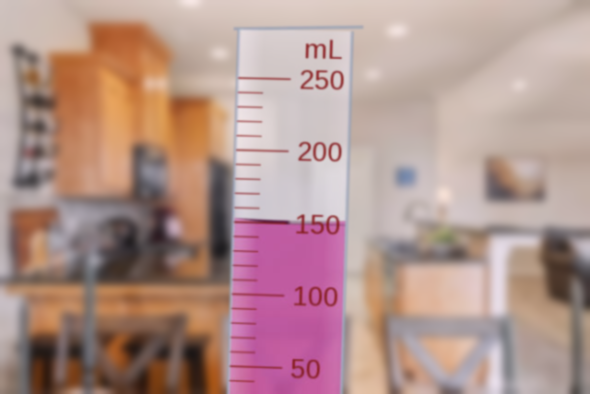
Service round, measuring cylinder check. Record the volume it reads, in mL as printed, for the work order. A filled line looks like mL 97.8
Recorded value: mL 150
